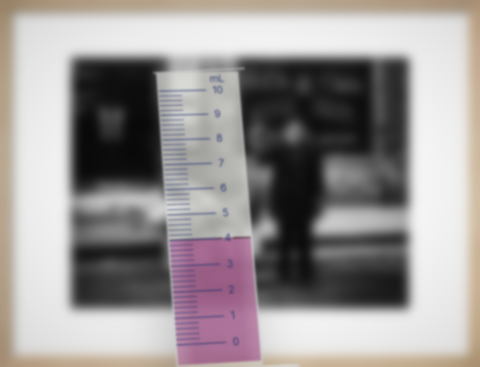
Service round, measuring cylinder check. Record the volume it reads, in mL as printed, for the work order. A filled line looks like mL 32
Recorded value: mL 4
